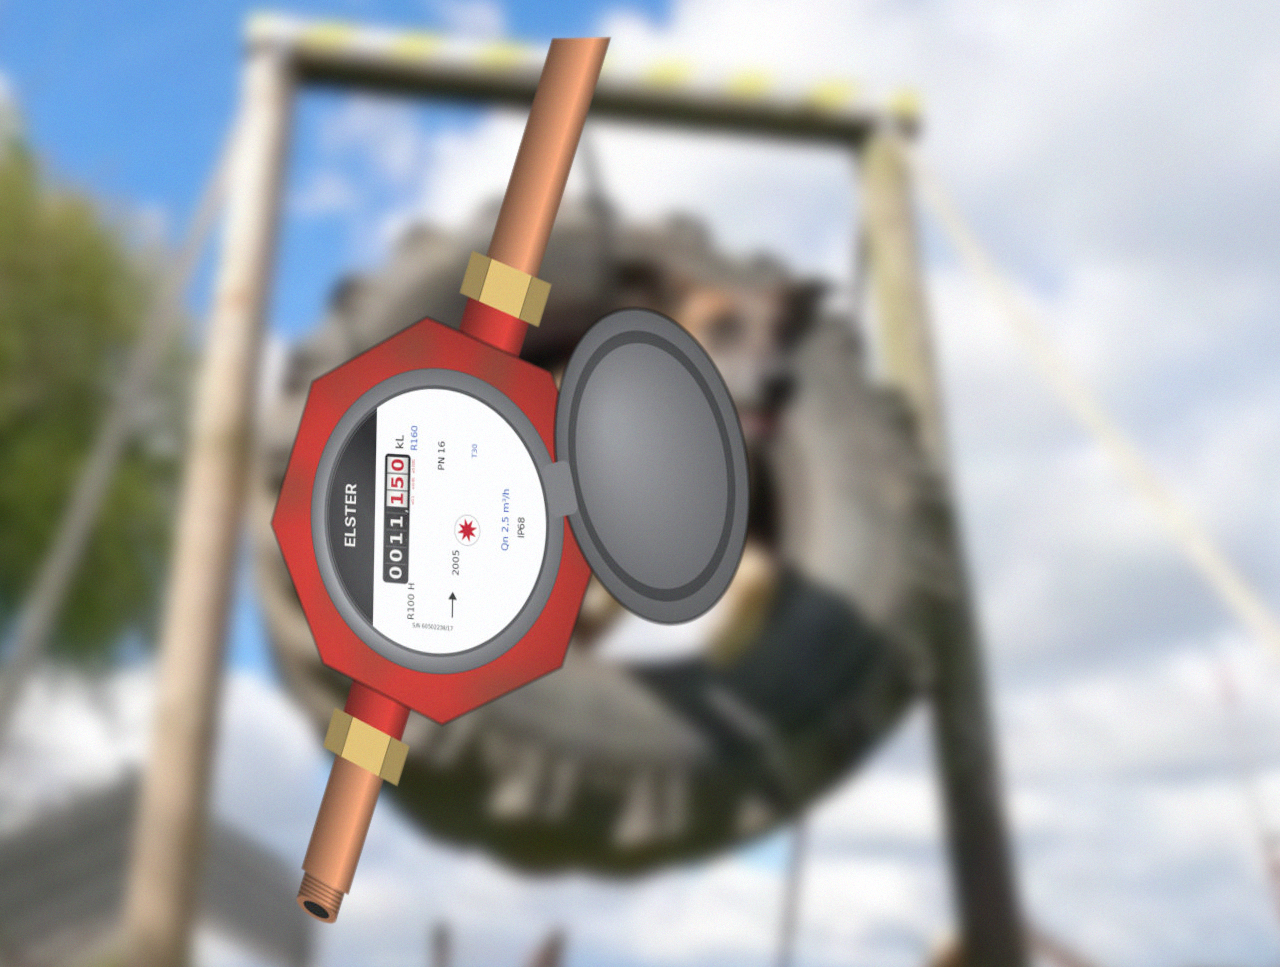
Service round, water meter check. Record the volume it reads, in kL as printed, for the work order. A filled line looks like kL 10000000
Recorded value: kL 11.150
